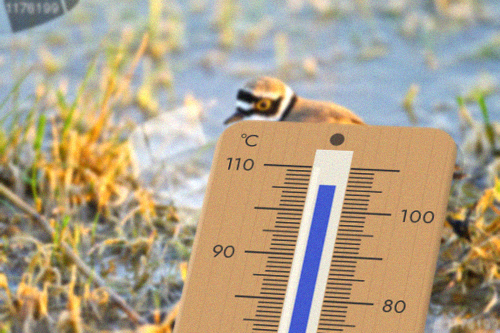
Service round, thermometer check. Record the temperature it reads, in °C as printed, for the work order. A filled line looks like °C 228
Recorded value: °C 106
